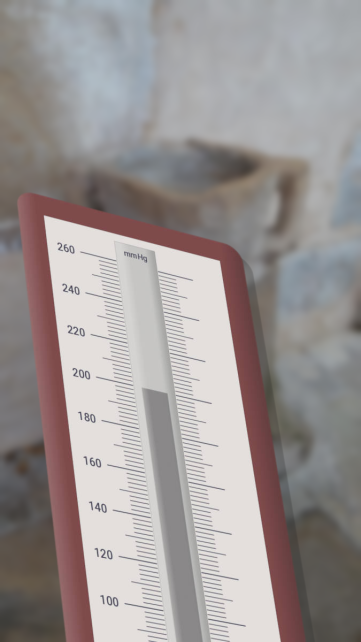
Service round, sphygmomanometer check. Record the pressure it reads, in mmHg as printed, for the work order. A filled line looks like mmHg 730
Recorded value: mmHg 200
